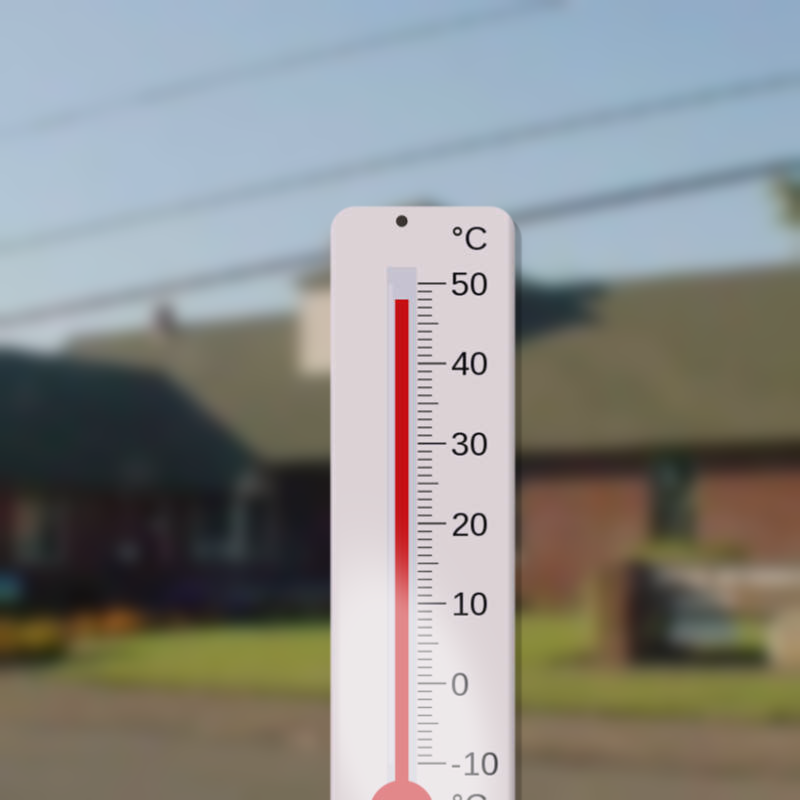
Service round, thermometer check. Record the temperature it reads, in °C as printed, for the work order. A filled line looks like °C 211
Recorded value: °C 48
